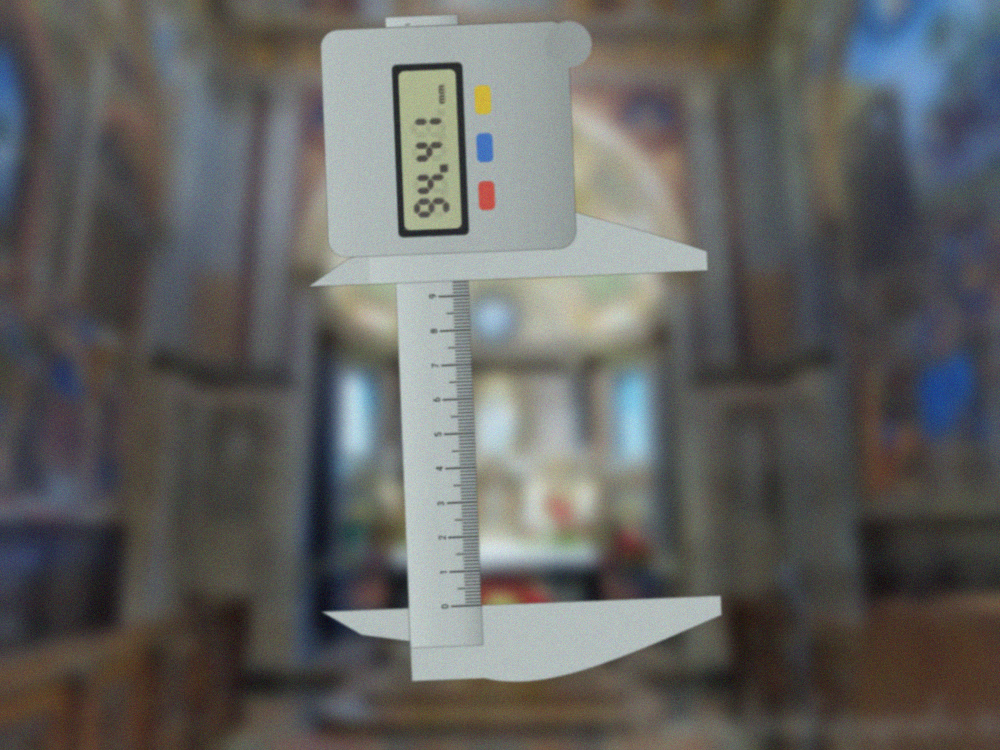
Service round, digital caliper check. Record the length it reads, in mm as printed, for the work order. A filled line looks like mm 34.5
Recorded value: mm 94.41
